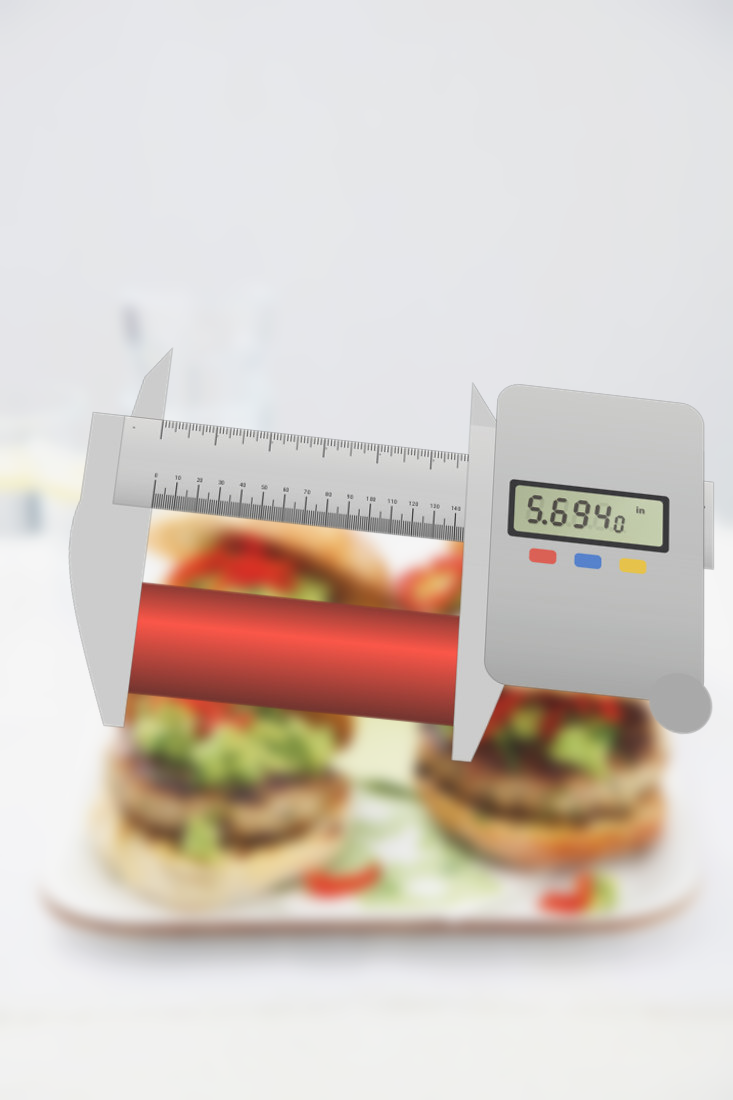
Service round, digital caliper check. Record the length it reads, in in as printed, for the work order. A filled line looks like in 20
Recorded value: in 5.6940
